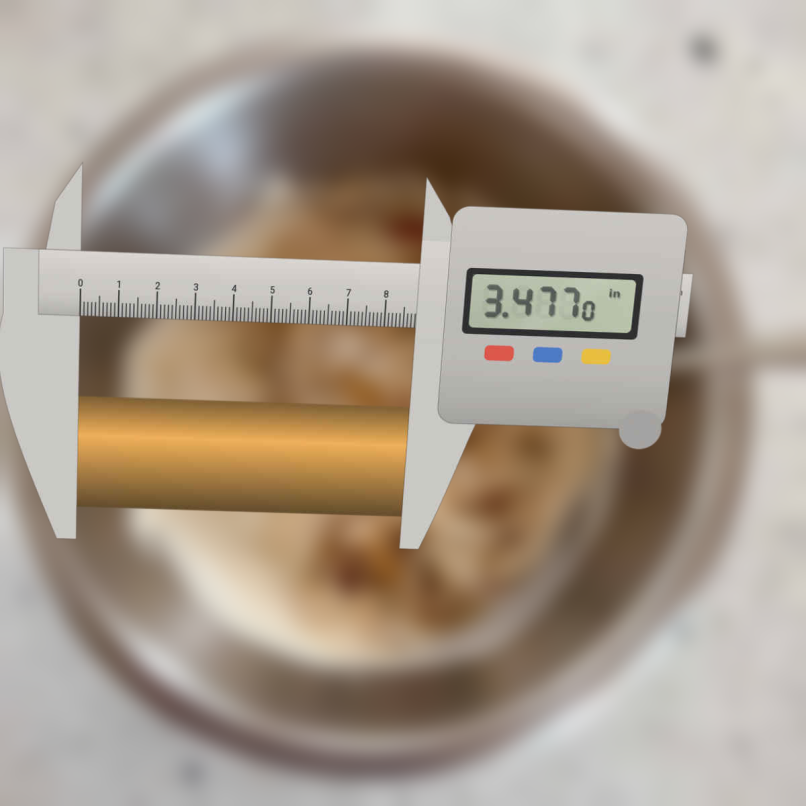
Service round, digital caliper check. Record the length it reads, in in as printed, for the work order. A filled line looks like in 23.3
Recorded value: in 3.4770
